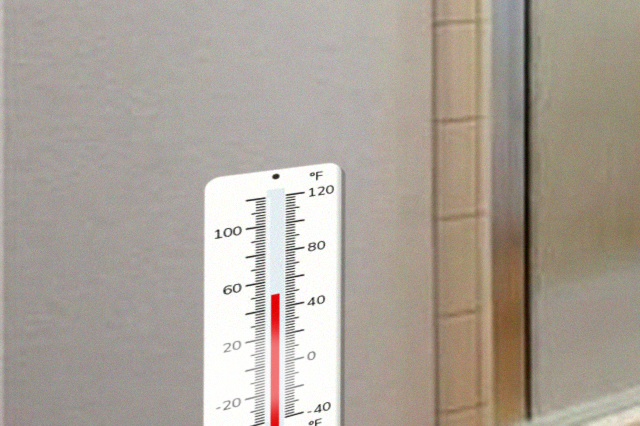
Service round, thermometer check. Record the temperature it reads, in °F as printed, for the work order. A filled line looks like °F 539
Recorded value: °F 50
